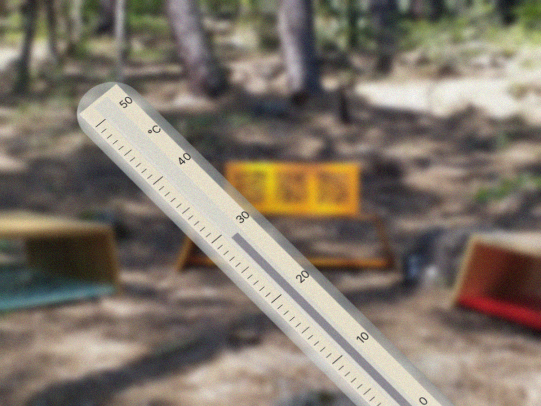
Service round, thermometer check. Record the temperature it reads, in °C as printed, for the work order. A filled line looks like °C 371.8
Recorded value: °C 29
